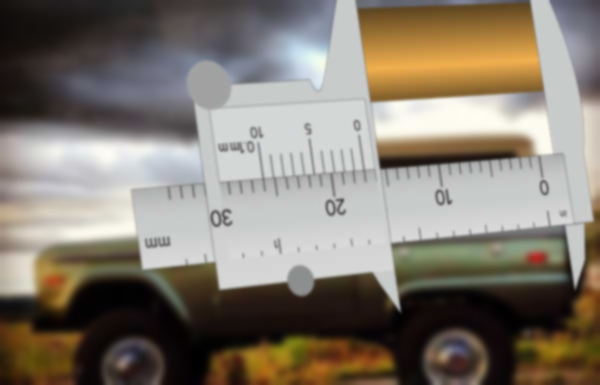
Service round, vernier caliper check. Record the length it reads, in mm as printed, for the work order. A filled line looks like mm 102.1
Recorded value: mm 17.0
